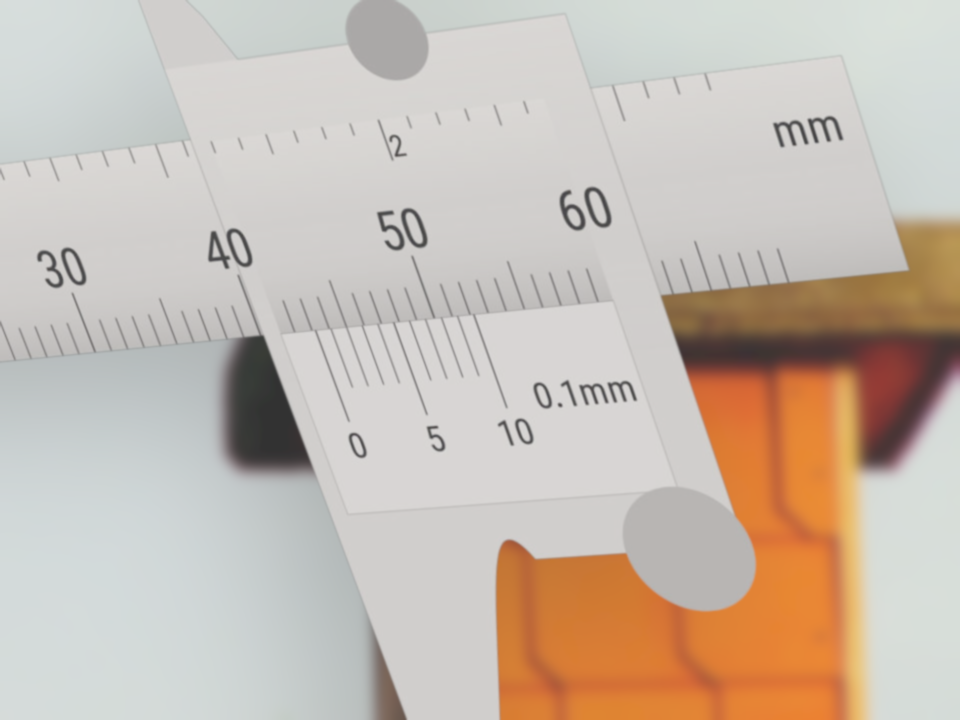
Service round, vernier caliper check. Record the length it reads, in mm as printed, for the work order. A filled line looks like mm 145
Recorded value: mm 43.2
